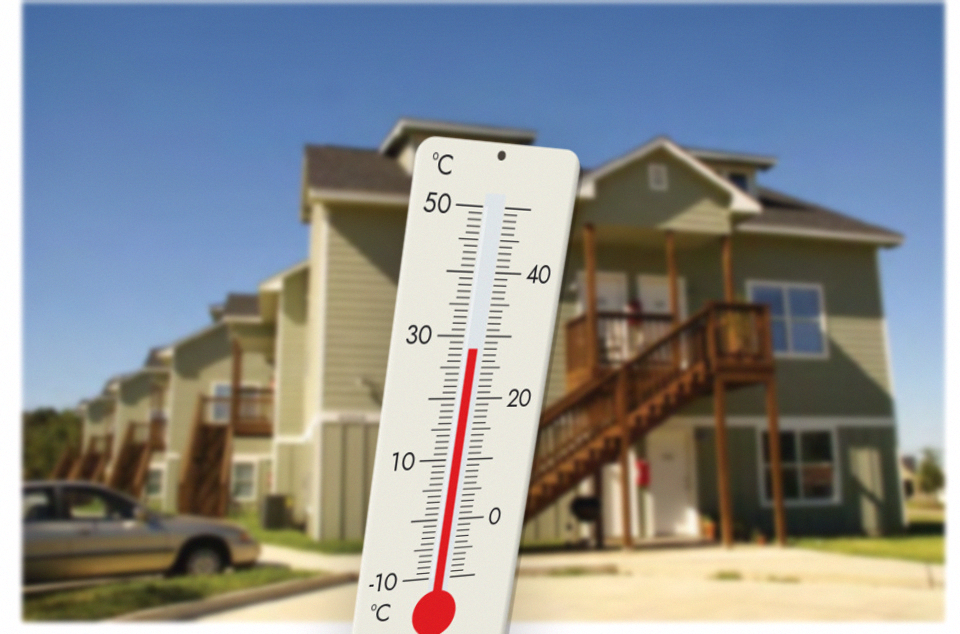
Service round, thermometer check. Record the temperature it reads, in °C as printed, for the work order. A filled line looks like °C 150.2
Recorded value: °C 28
